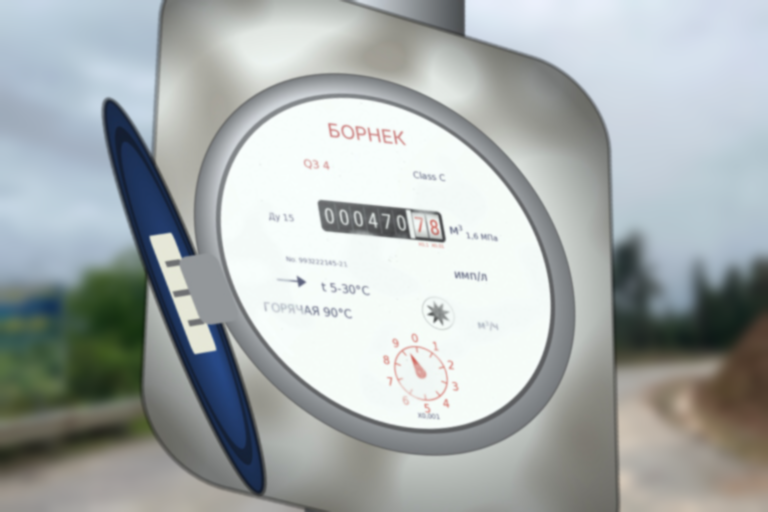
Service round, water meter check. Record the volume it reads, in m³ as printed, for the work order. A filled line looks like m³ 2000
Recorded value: m³ 470.779
